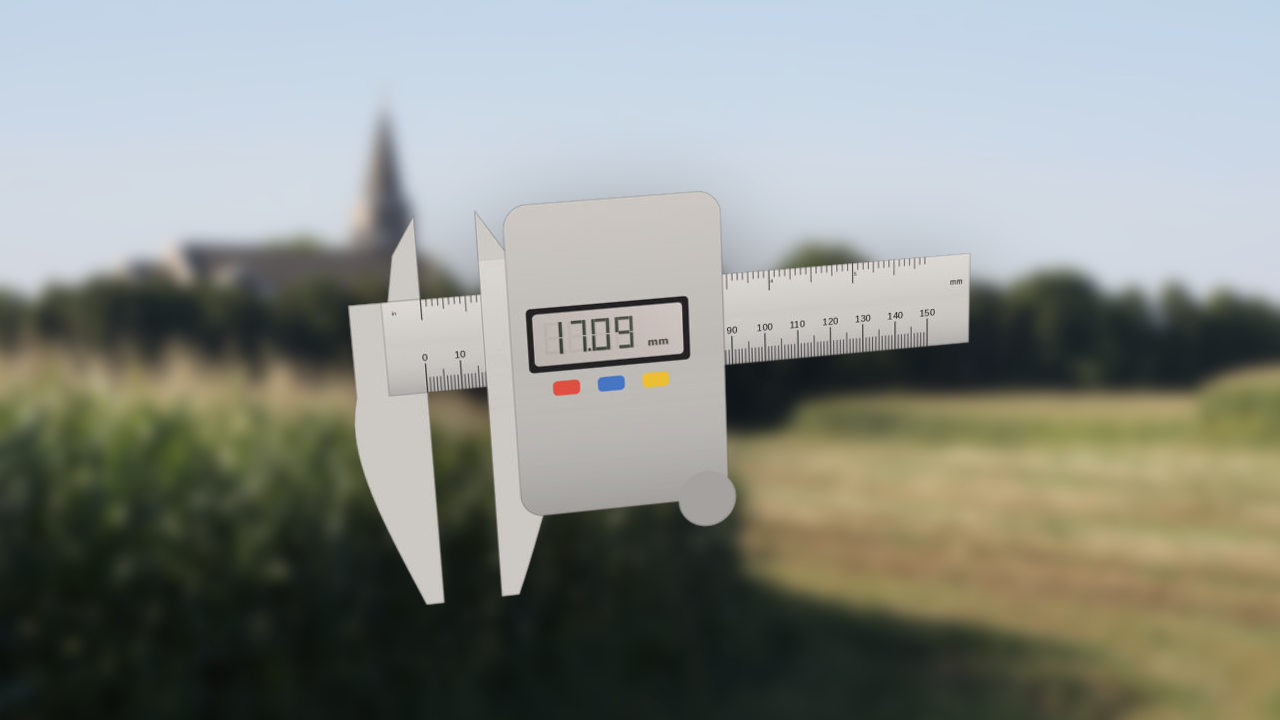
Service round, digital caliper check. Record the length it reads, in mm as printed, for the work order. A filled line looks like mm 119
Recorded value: mm 17.09
